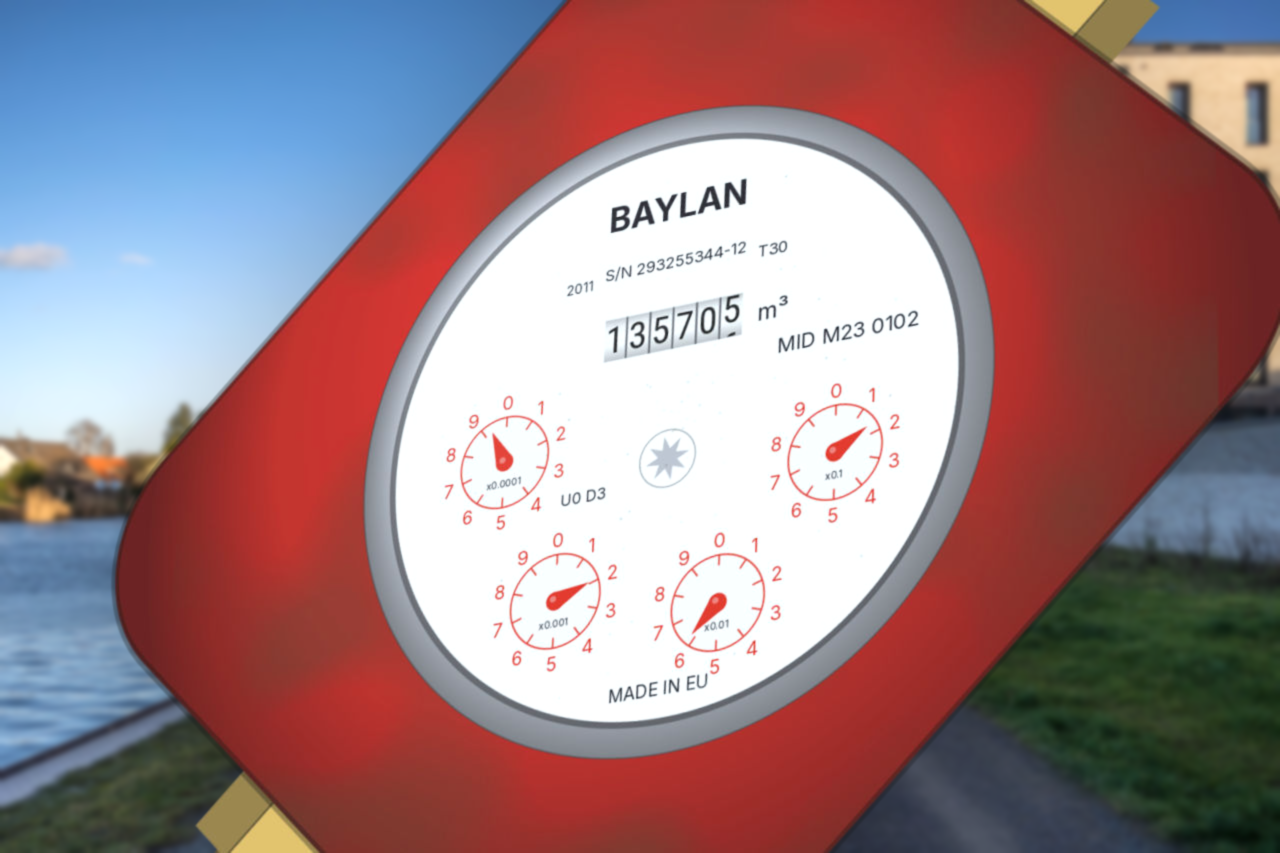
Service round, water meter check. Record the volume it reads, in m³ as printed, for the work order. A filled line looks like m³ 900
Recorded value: m³ 135705.1619
